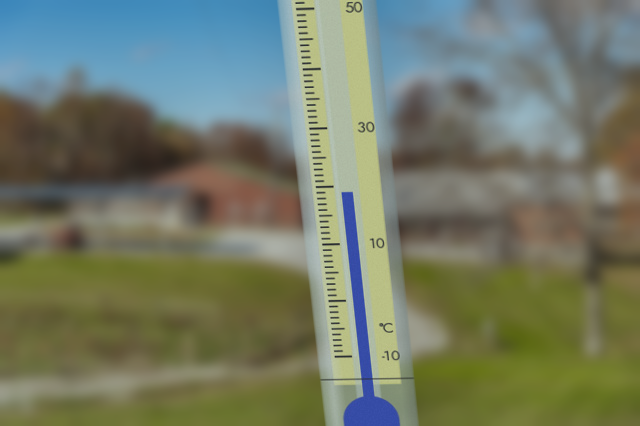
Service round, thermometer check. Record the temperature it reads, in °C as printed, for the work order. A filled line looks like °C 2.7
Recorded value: °C 19
